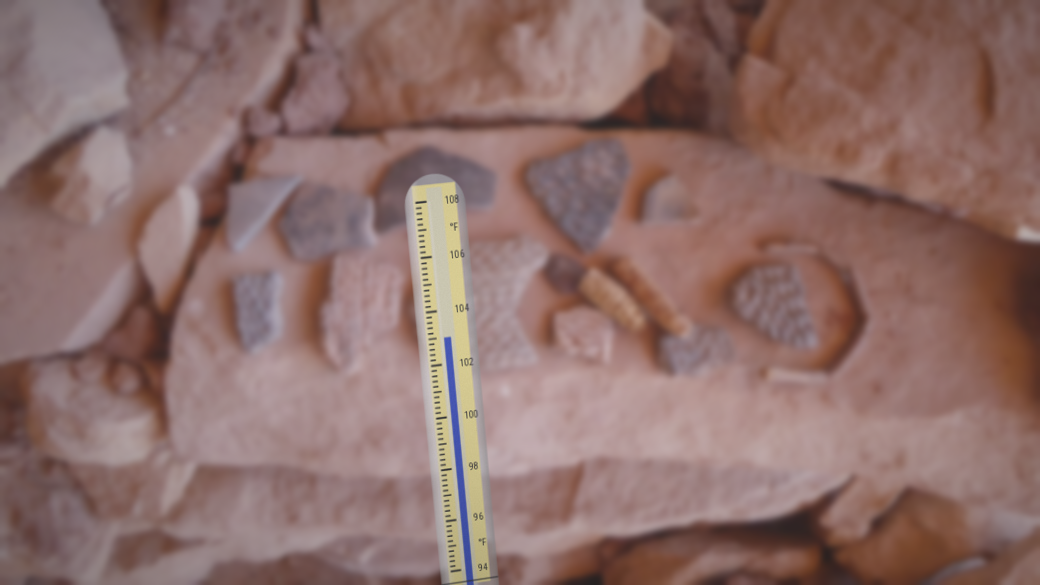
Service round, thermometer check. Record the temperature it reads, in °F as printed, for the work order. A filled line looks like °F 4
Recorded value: °F 103
